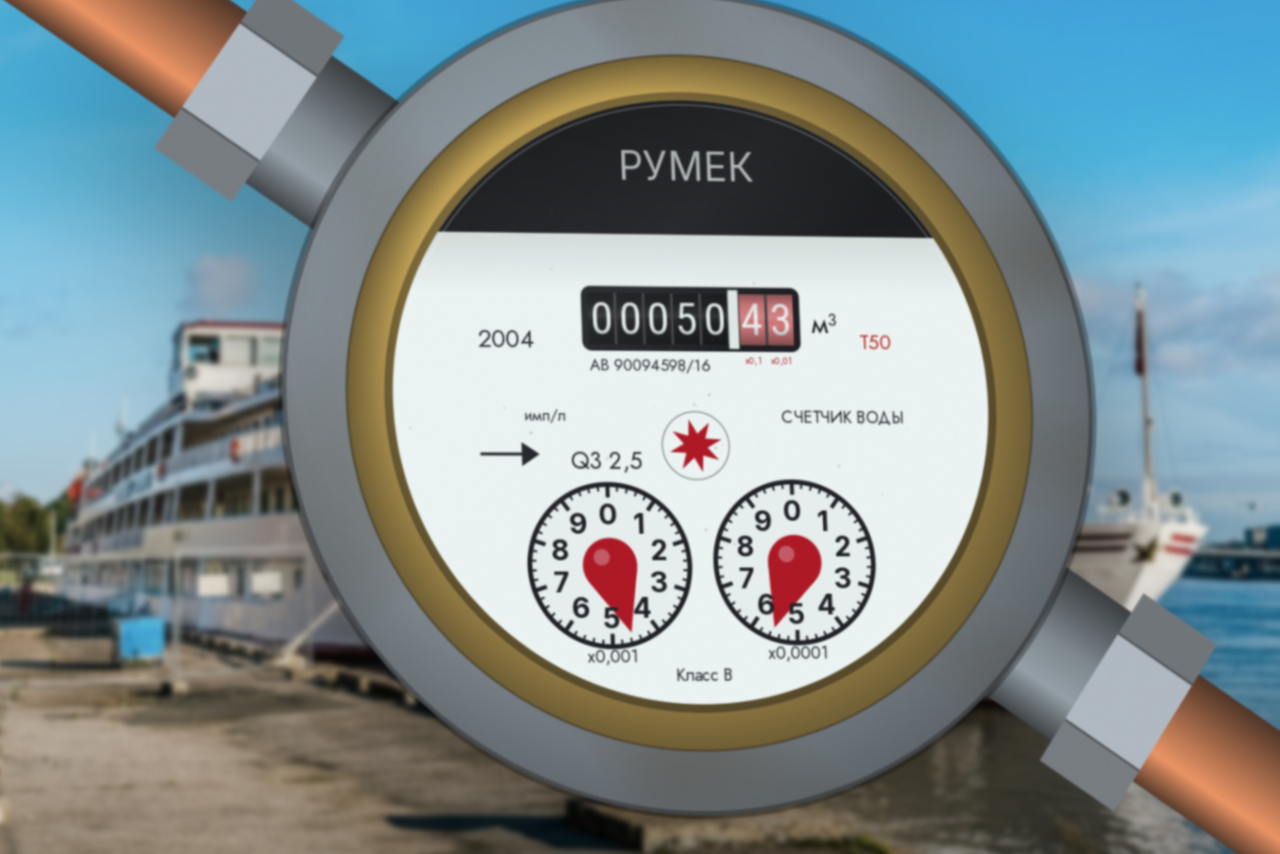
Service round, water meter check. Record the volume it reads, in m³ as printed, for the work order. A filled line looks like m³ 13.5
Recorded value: m³ 50.4345
